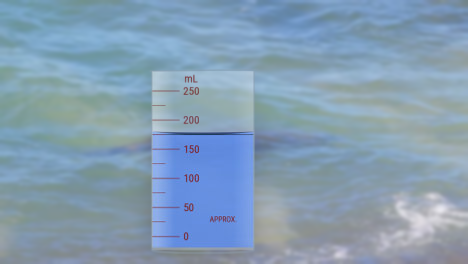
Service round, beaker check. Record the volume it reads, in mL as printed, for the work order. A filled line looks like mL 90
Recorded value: mL 175
